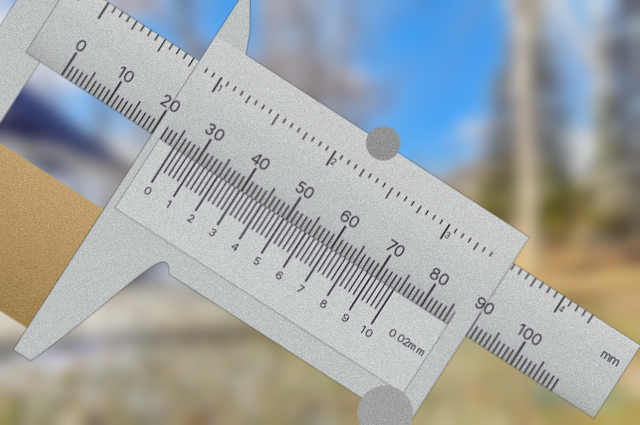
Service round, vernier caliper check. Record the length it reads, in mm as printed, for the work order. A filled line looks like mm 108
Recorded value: mm 25.0
